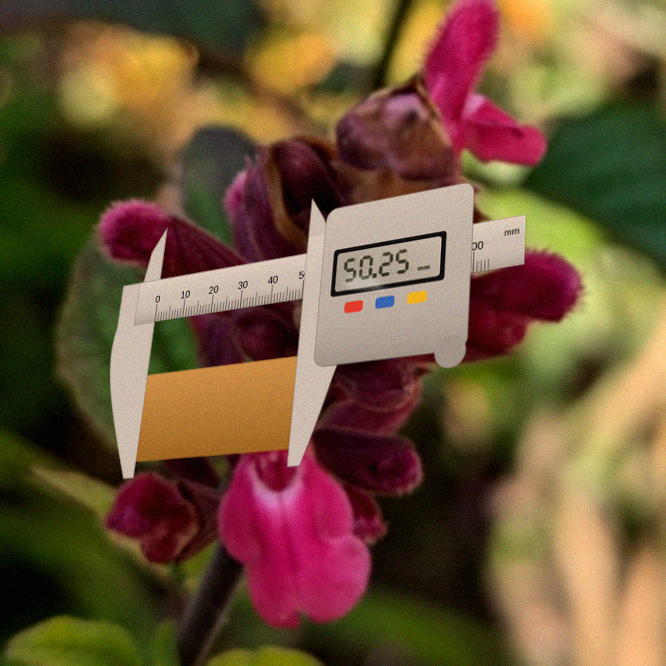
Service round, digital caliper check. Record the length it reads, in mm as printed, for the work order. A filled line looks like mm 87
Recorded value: mm 50.25
